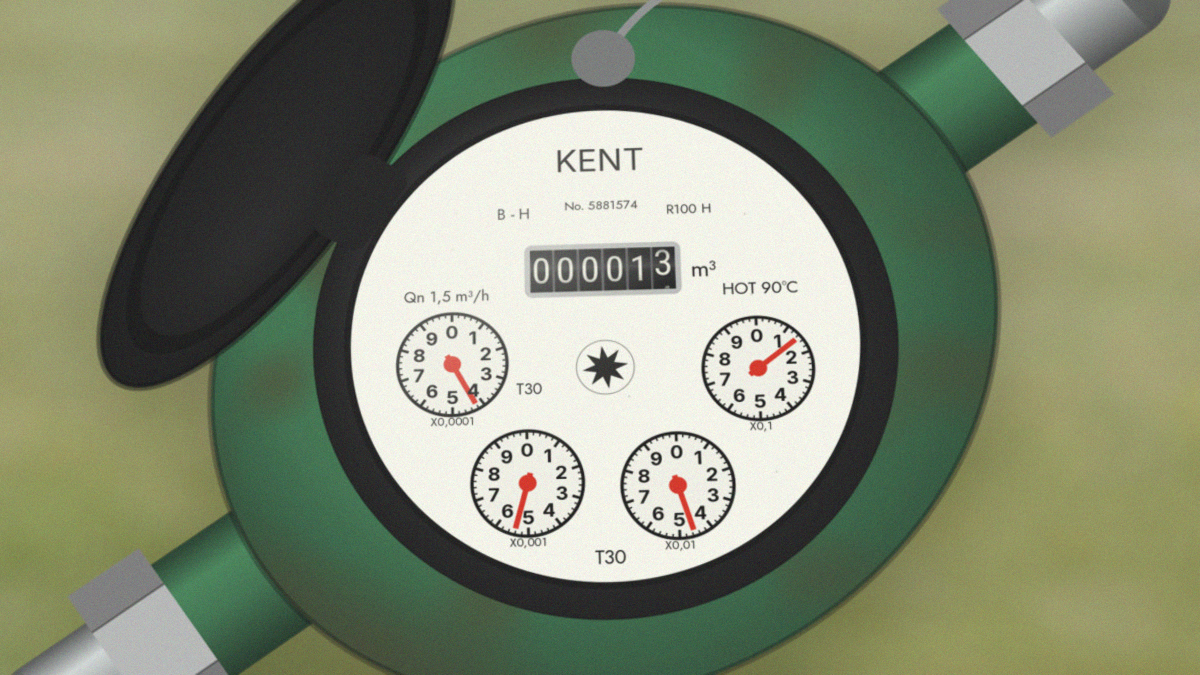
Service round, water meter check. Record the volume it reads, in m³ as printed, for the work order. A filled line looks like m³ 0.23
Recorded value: m³ 13.1454
